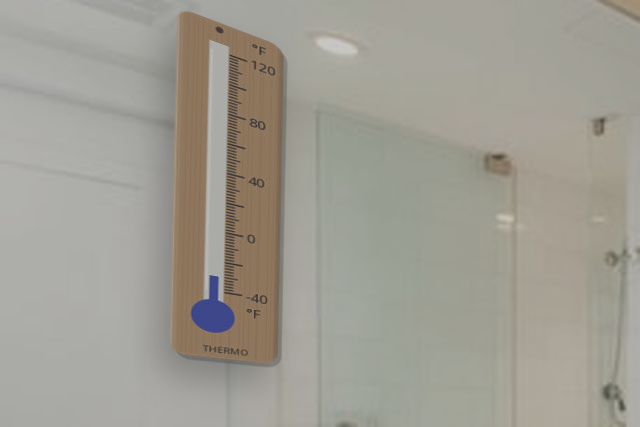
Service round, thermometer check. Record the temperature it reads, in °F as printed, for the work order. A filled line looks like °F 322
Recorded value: °F -30
